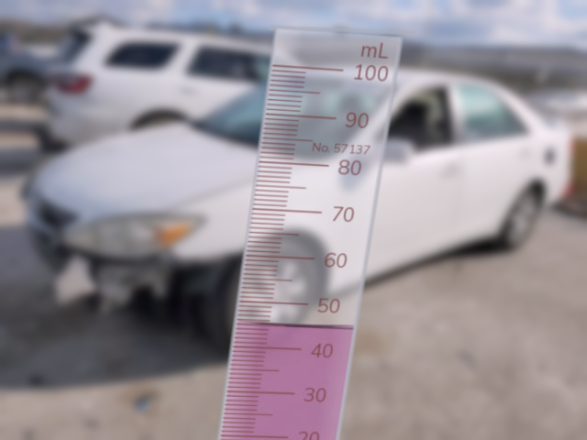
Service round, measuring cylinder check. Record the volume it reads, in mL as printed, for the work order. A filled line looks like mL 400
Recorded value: mL 45
